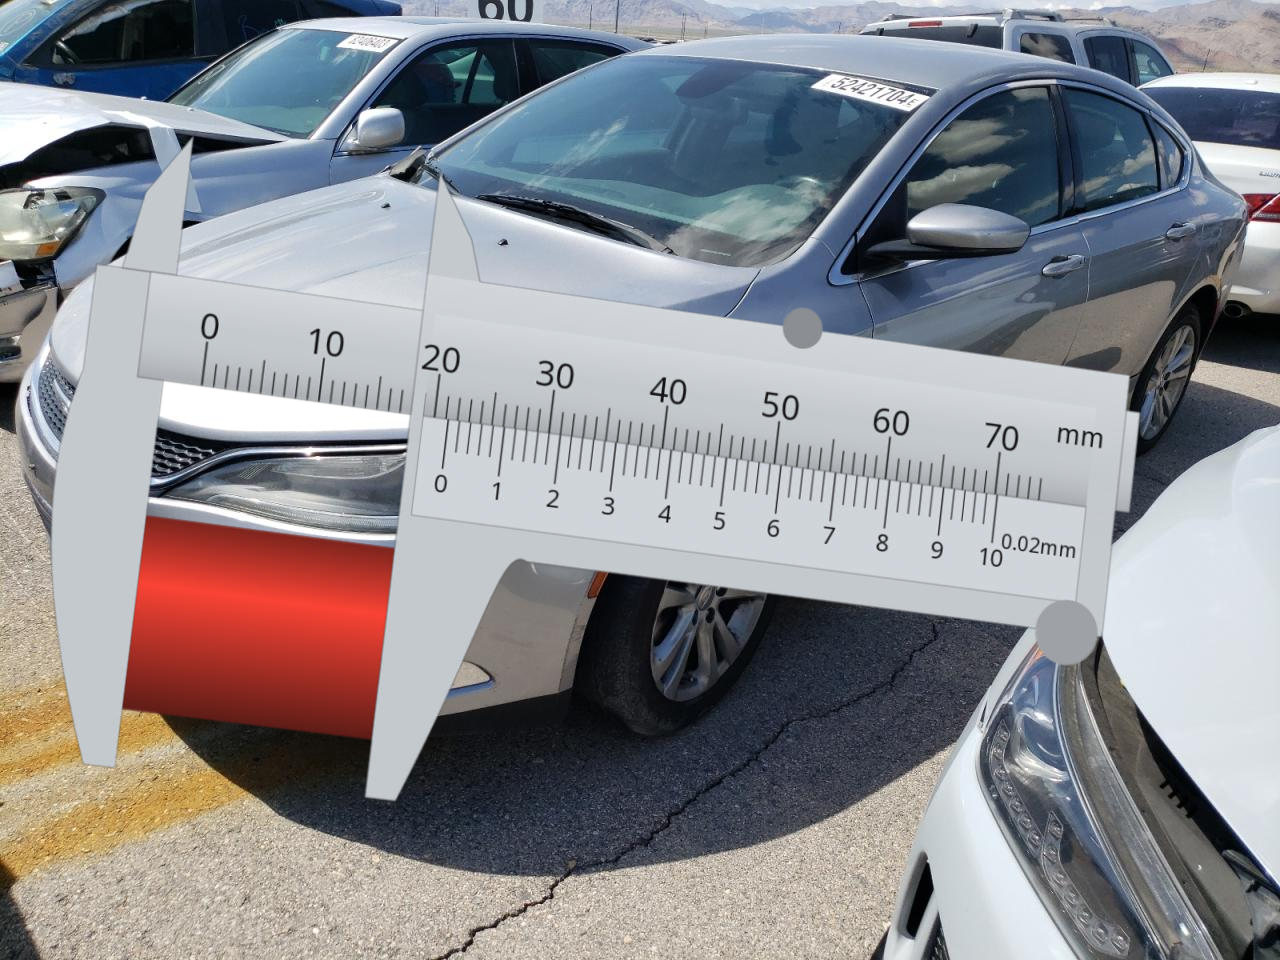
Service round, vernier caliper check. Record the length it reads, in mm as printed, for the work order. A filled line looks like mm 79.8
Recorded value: mm 21.2
